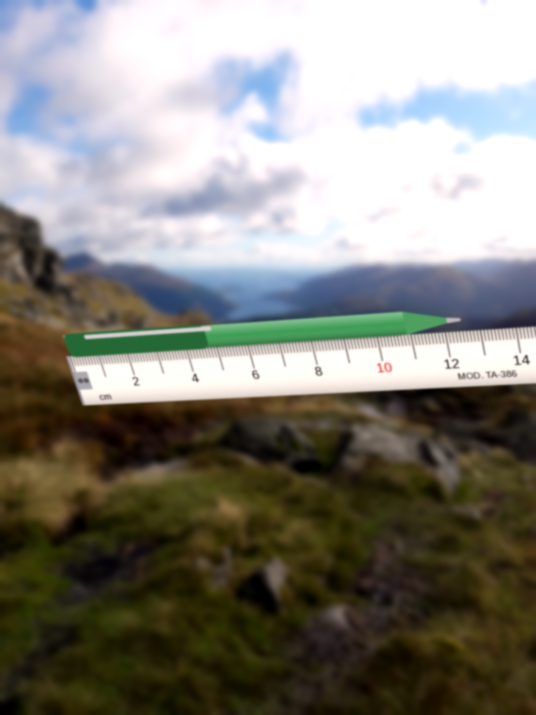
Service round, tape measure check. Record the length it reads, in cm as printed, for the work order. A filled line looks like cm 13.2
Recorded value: cm 12.5
